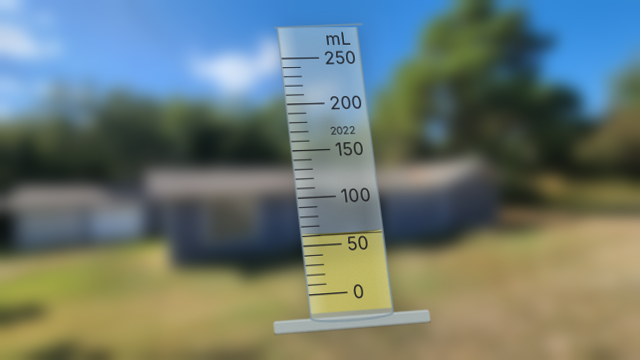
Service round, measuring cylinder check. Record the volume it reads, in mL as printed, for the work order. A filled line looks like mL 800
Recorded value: mL 60
